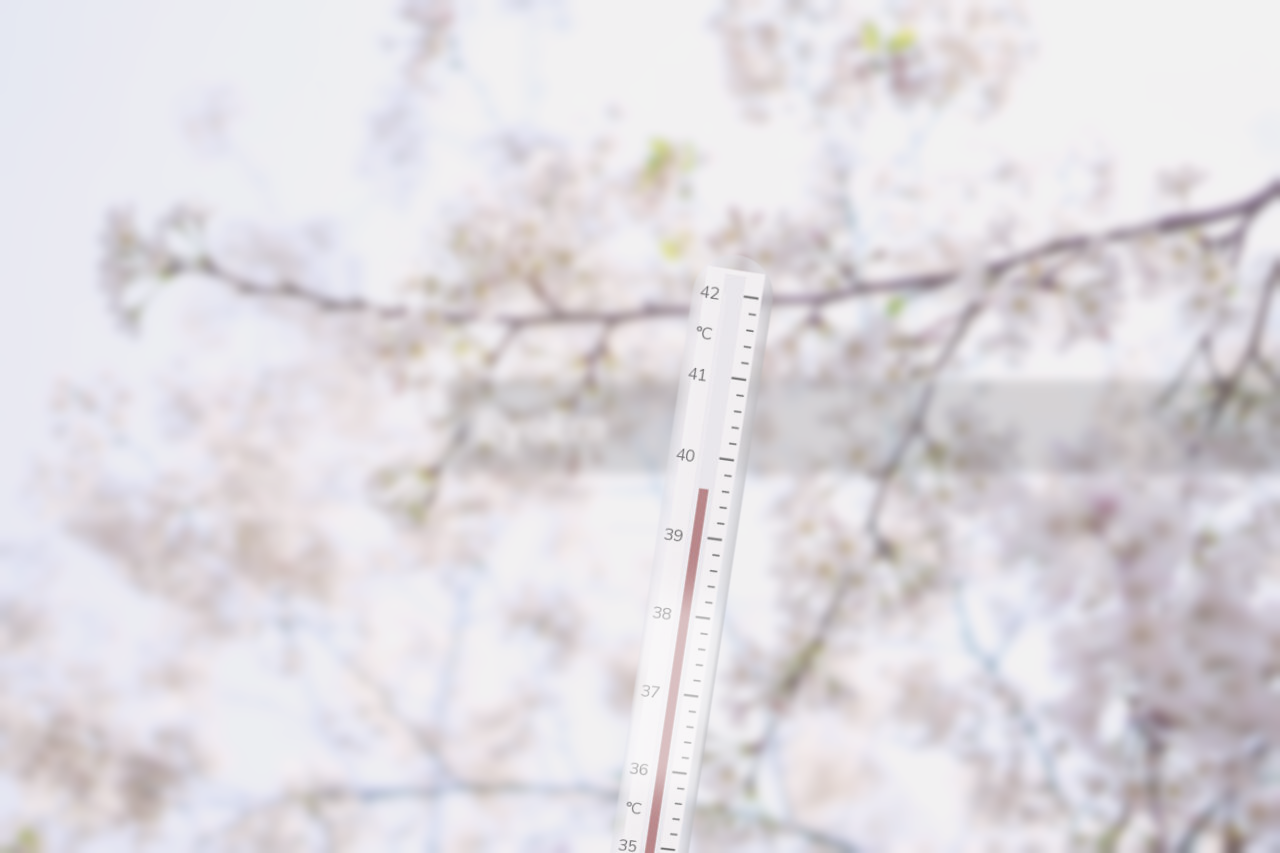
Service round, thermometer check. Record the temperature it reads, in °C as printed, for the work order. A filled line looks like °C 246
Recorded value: °C 39.6
